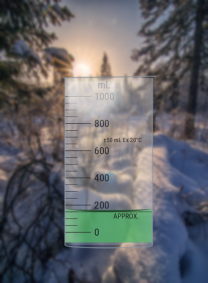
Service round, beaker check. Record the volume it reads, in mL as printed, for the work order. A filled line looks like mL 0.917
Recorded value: mL 150
